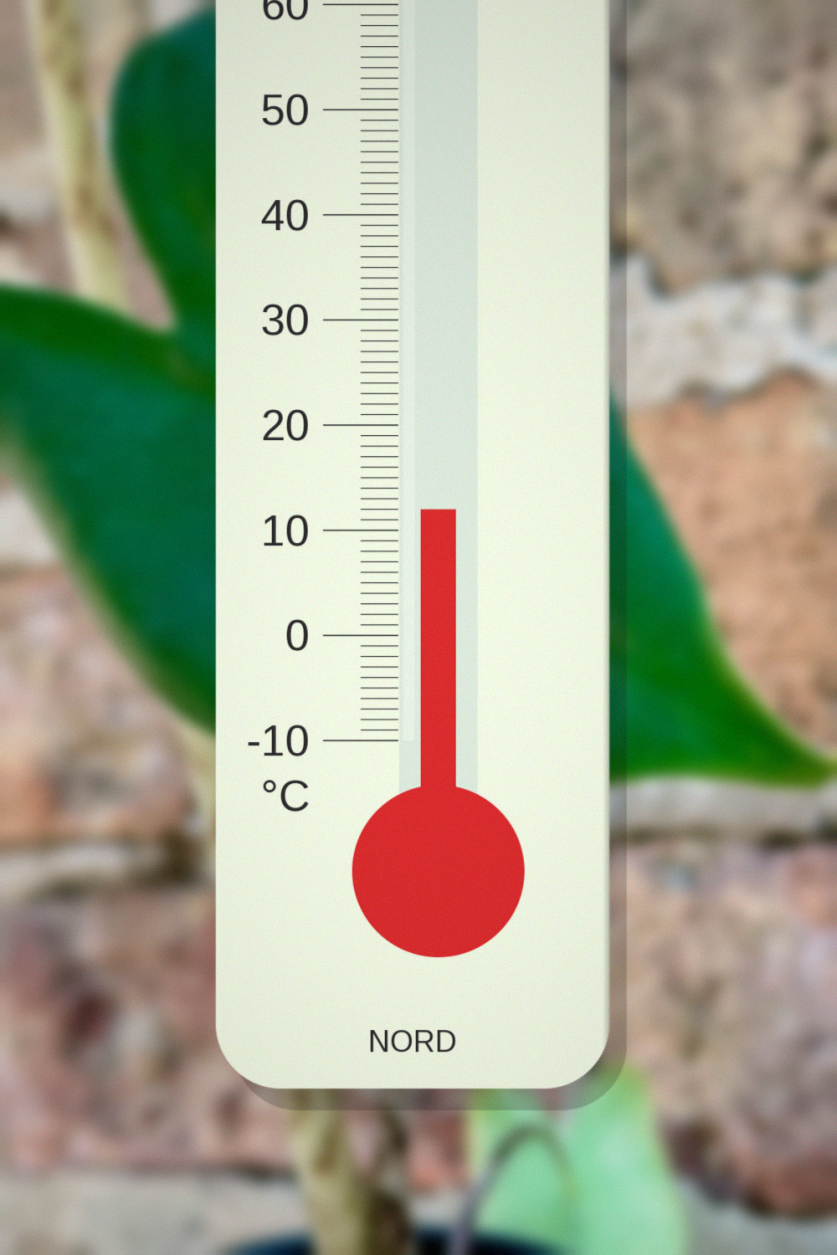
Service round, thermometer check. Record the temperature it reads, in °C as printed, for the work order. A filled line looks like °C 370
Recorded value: °C 12
